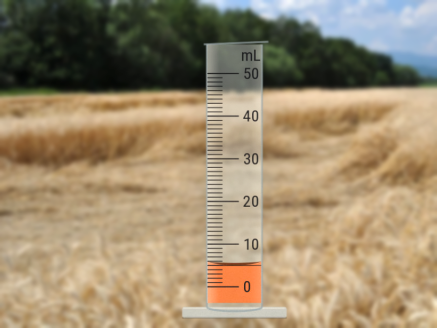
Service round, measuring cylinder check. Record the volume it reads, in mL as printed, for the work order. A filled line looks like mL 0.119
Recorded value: mL 5
